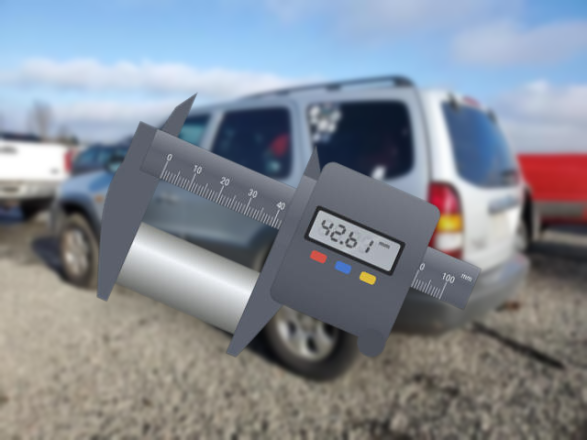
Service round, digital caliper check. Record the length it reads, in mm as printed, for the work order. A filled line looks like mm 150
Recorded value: mm 42.61
